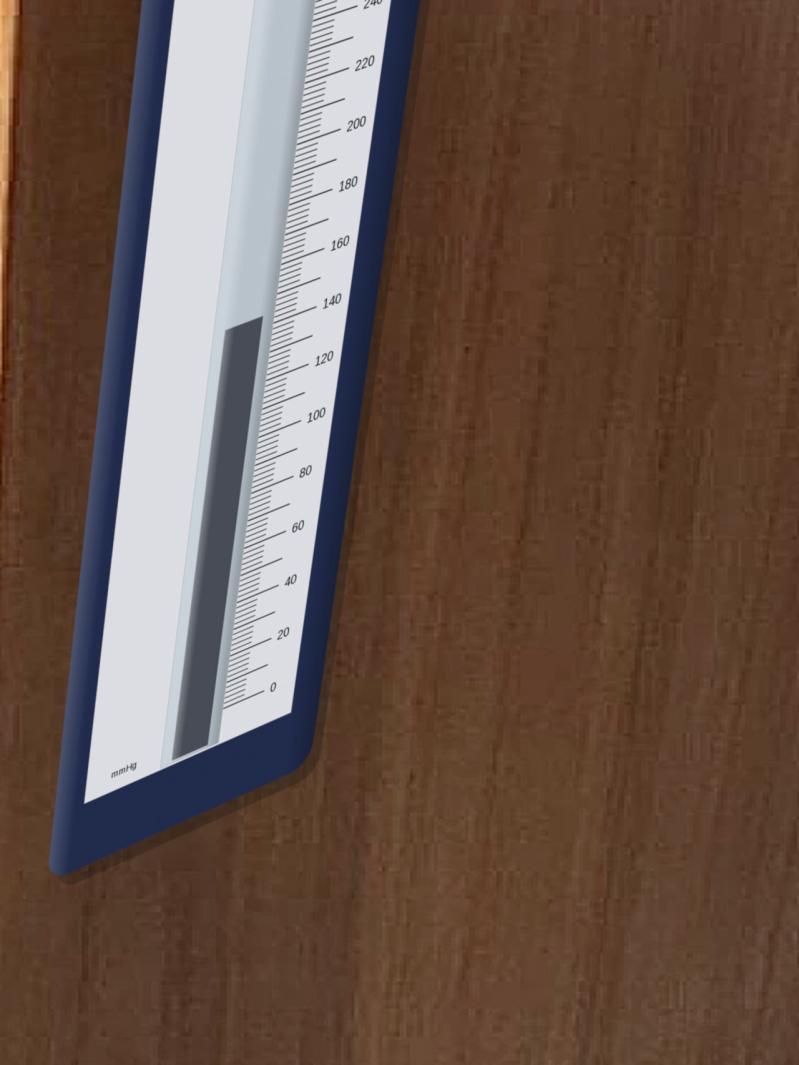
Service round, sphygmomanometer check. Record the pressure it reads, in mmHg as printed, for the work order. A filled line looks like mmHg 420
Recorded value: mmHg 144
